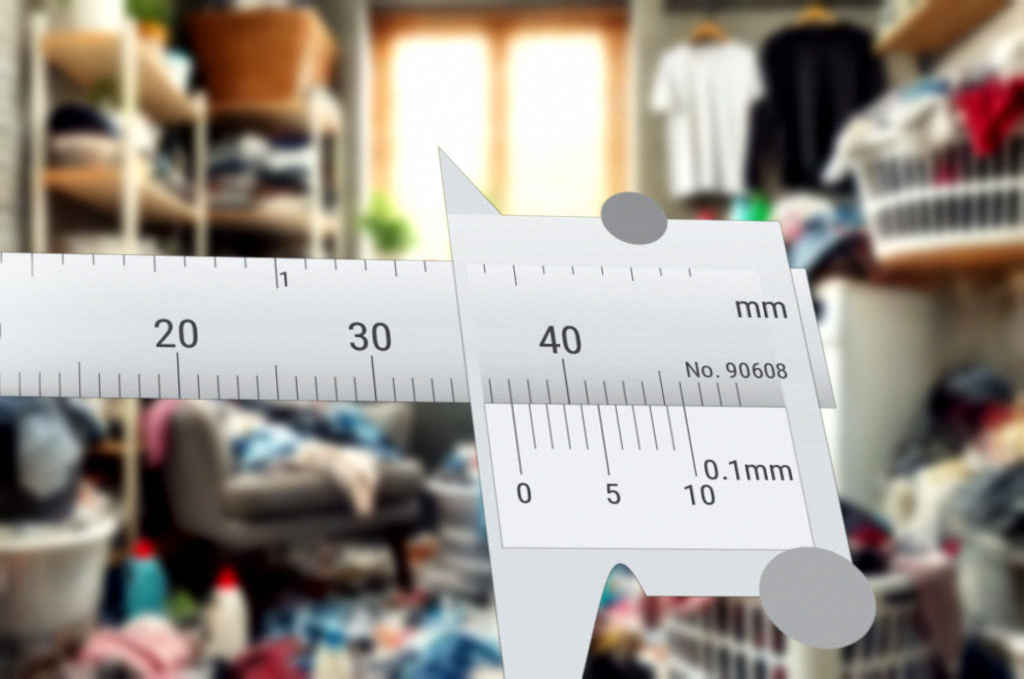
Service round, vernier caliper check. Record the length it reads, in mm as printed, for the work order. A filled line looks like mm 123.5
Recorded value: mm 37.0
